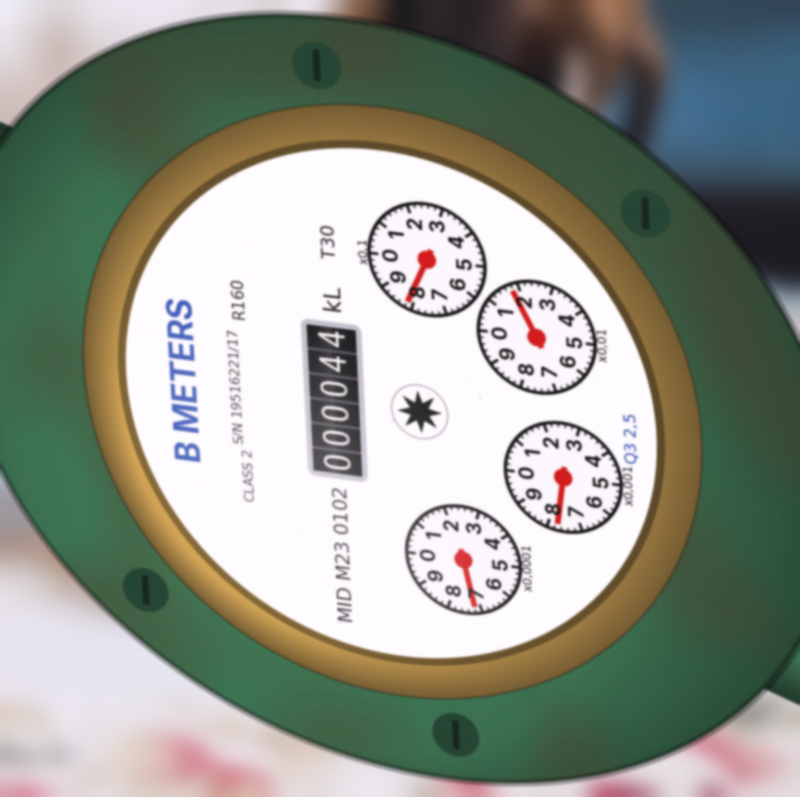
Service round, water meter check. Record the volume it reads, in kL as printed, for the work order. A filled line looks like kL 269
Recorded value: kL 44.8177
